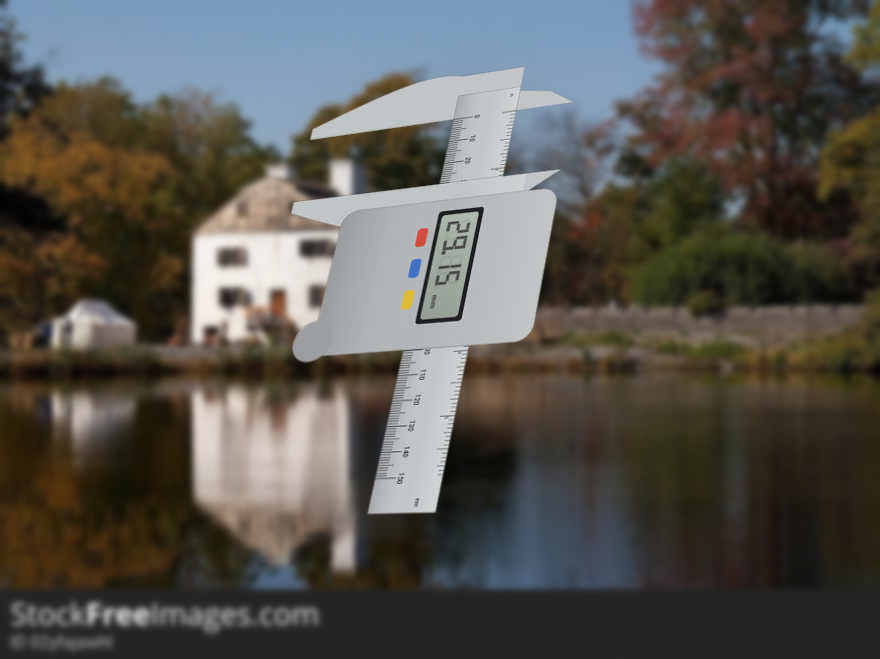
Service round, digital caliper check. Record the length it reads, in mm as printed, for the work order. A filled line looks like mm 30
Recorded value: mm 29.15
